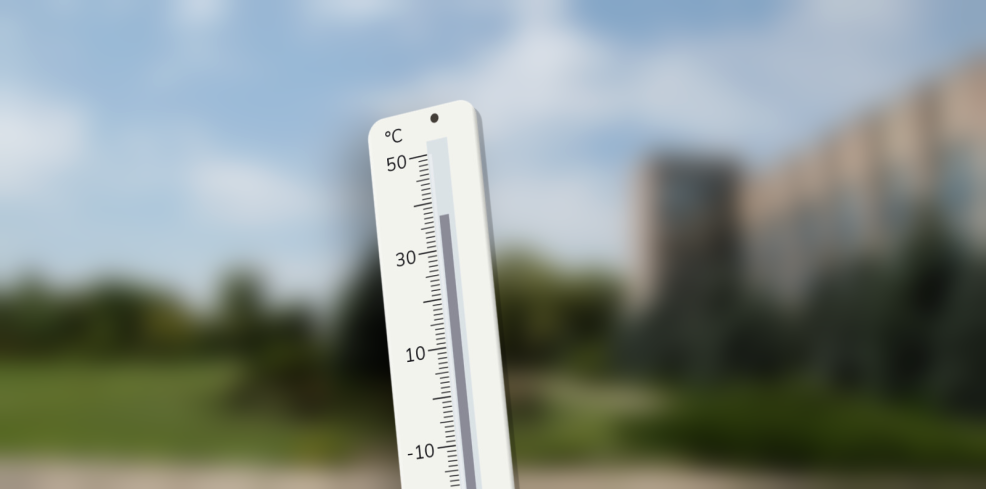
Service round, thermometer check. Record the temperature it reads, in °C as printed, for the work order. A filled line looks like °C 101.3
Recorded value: °C 37
